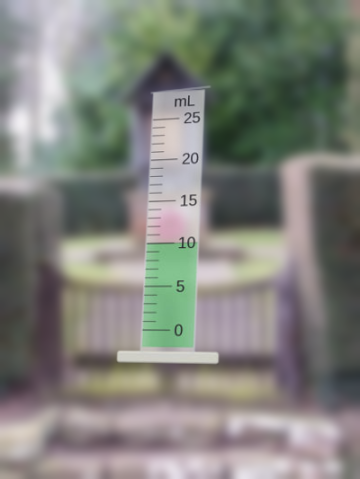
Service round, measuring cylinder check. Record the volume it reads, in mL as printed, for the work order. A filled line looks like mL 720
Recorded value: mL 10
